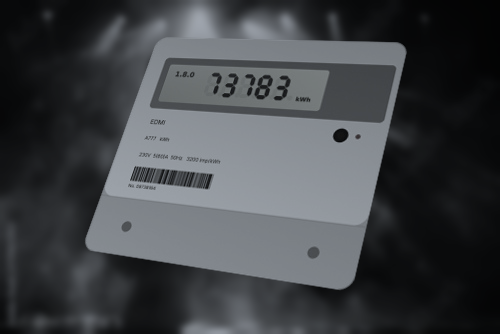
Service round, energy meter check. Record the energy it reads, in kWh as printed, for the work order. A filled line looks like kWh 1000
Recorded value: kWh 73783
